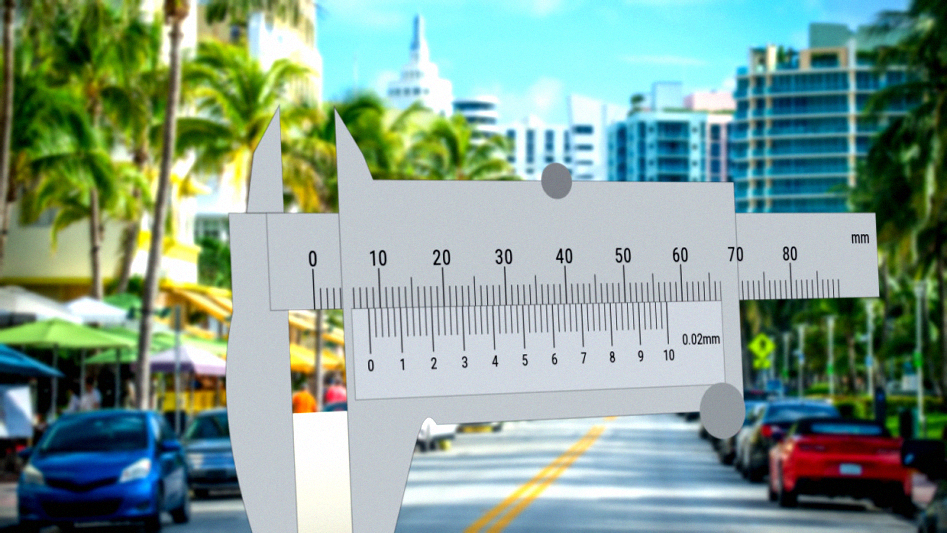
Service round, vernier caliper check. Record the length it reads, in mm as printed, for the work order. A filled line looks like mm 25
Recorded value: mm 8.2
